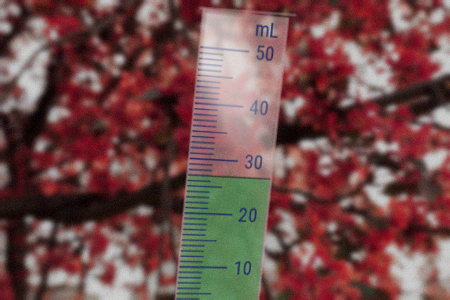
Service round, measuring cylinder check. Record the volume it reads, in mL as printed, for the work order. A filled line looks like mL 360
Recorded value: mL 27
